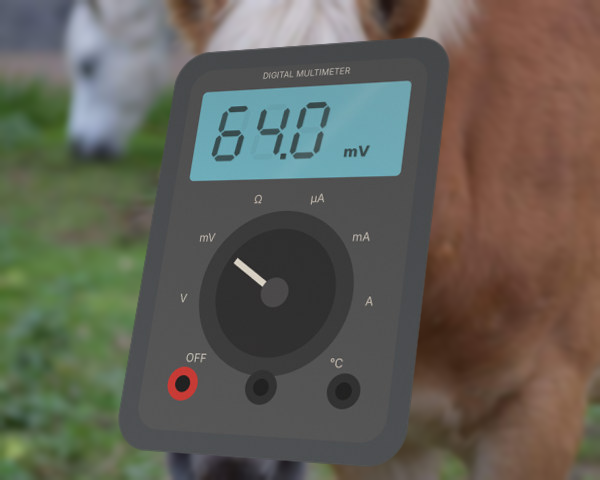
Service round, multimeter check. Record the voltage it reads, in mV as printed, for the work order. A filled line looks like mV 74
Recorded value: mV 64.0
